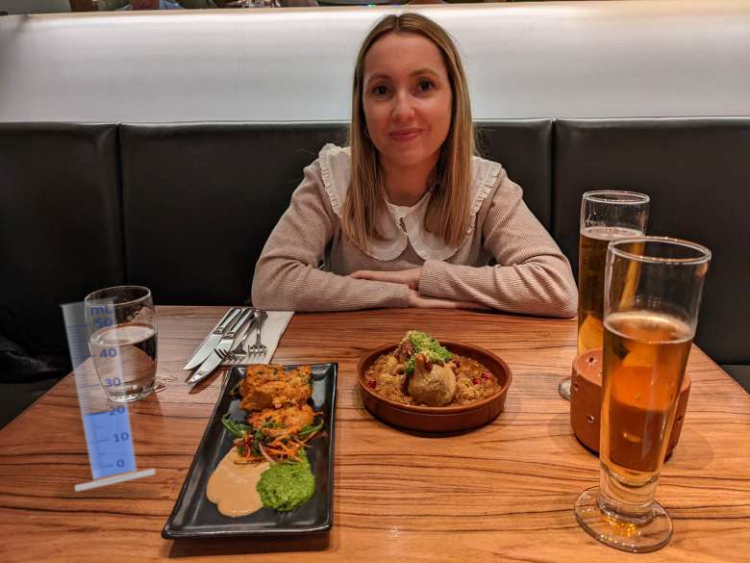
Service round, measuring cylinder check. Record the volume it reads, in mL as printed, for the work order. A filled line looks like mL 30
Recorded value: mL 20
